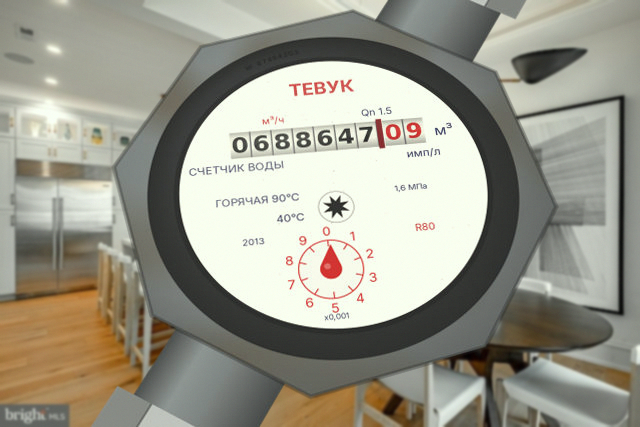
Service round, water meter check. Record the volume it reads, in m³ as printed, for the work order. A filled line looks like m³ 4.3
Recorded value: m³ 688647.090
